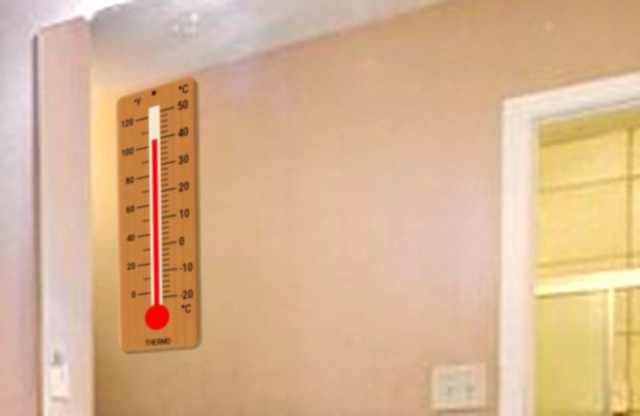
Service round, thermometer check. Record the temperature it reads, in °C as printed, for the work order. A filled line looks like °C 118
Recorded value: °C 40
